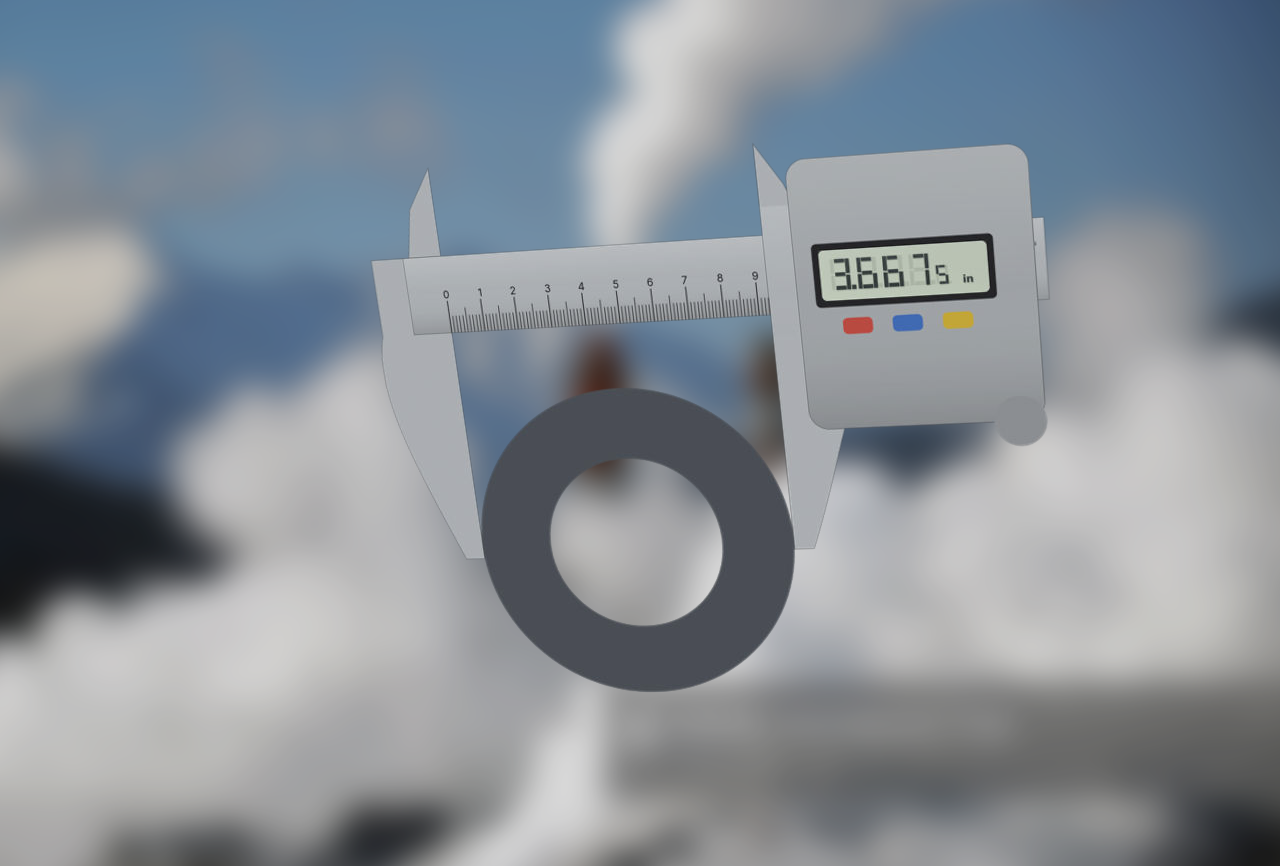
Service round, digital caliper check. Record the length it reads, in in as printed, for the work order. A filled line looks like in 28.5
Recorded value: in 3.6675
